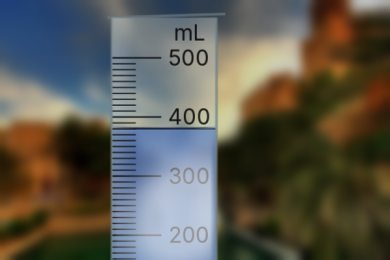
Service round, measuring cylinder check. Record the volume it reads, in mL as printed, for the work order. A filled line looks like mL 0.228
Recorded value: mL 380
